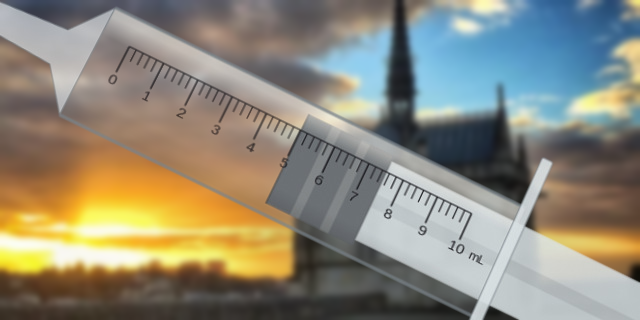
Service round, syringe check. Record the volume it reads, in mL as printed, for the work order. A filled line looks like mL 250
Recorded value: mL 5
